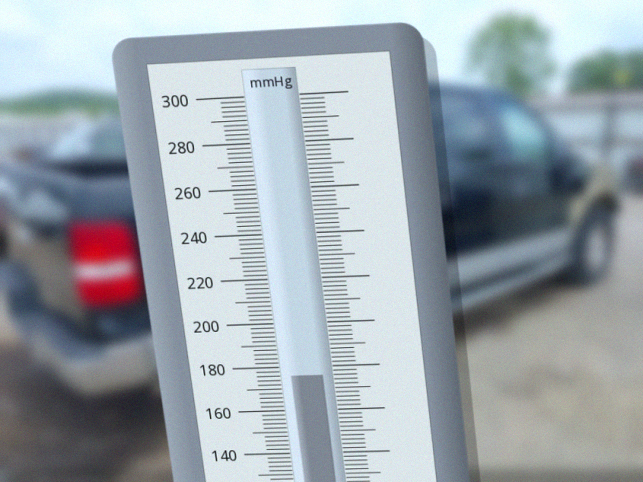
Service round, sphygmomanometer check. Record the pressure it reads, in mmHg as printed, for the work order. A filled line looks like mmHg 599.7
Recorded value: mmHg 176
